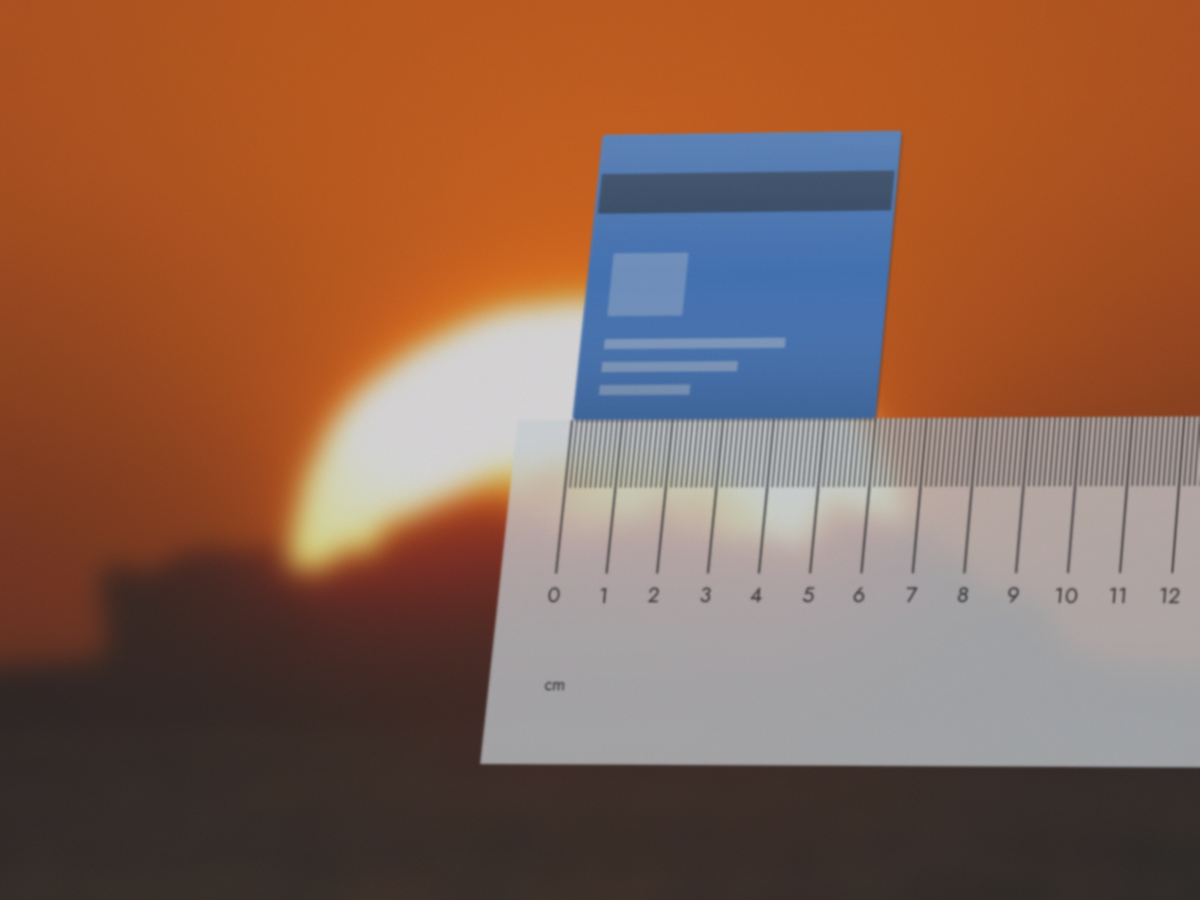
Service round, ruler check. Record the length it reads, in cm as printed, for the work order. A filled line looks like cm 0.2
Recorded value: cm 6
